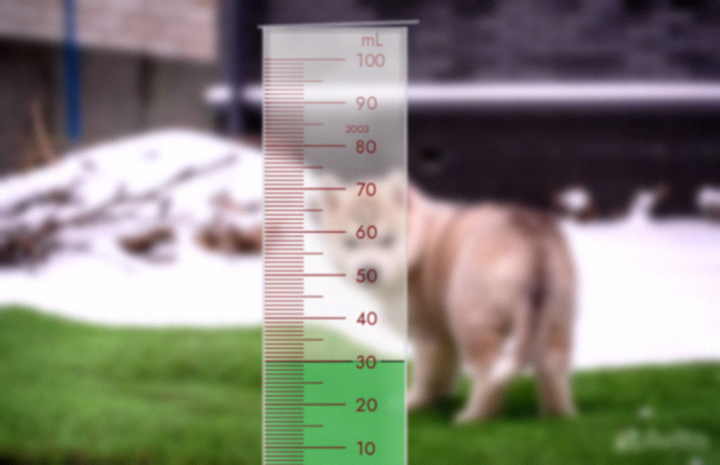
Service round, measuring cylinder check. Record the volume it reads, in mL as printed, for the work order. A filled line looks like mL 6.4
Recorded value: mL 30
